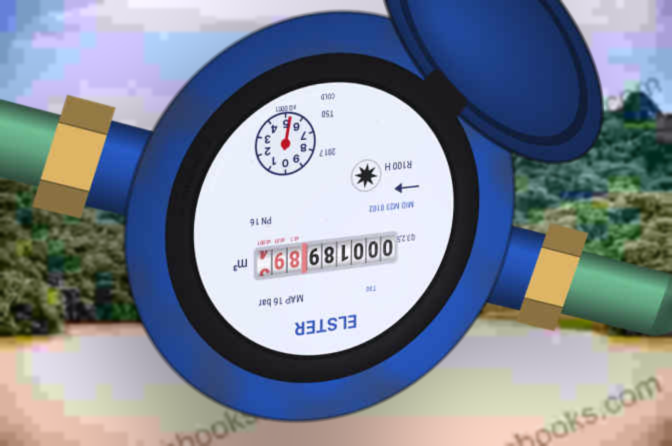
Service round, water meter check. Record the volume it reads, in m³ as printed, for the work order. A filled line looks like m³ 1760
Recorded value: m³ 189.8935
